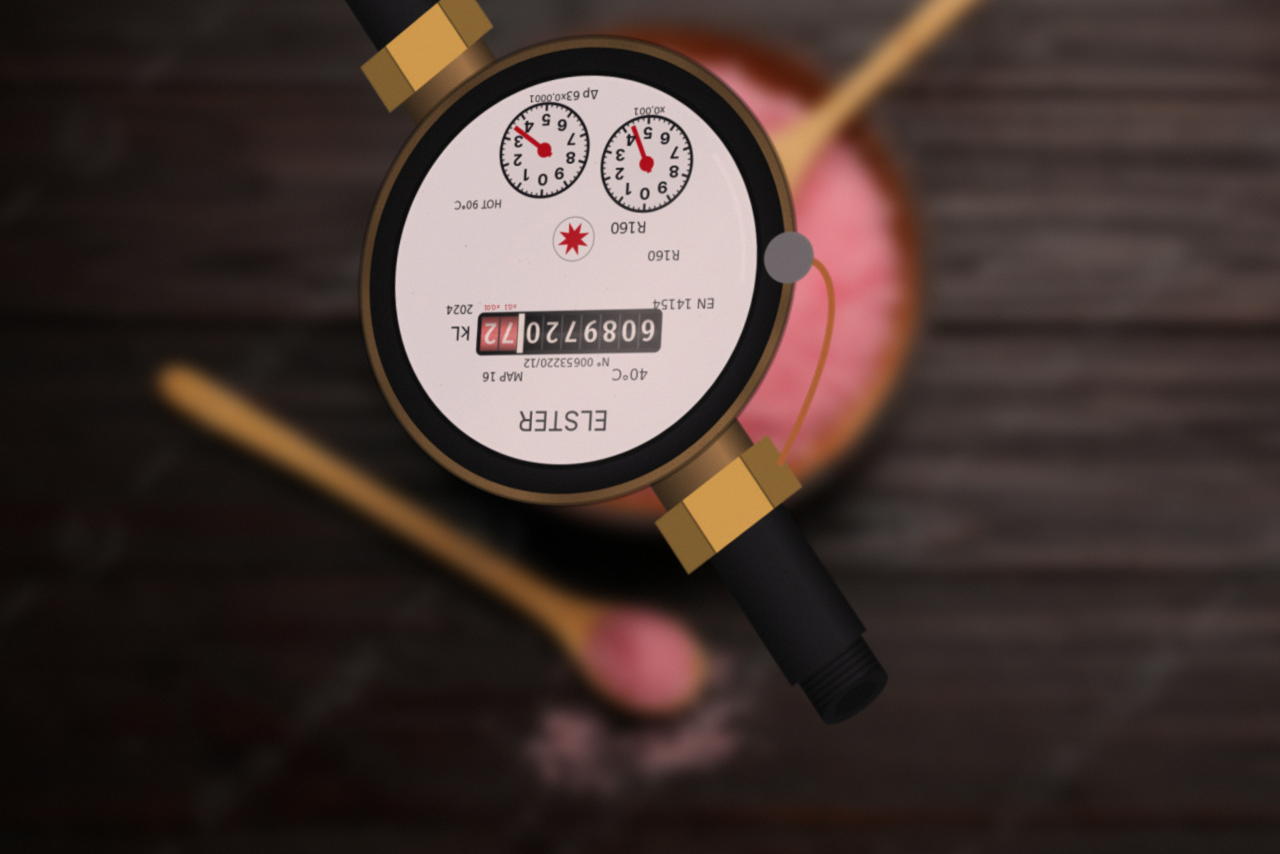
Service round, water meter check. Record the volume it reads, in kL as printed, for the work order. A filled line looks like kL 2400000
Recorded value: kL 6089720.7243
